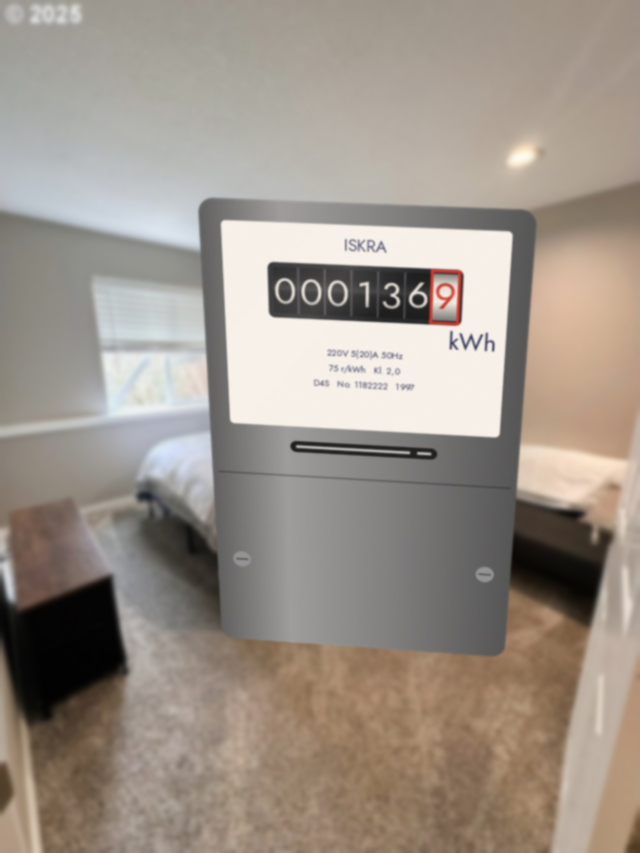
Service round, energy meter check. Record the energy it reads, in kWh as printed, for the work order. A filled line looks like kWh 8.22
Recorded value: kWh 136.9
